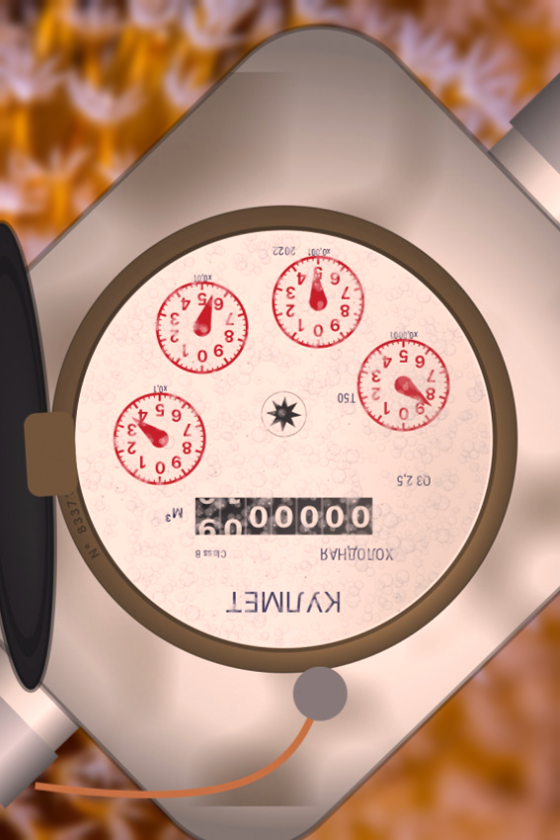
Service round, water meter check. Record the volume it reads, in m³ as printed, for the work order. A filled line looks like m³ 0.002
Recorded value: m³ 9.3548
